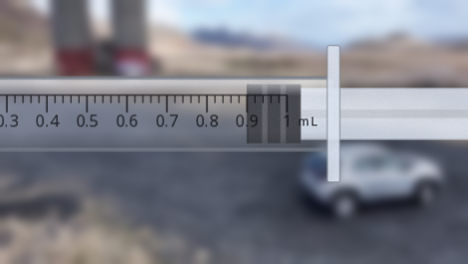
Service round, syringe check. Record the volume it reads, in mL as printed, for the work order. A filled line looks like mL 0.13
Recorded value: mL 0.9
